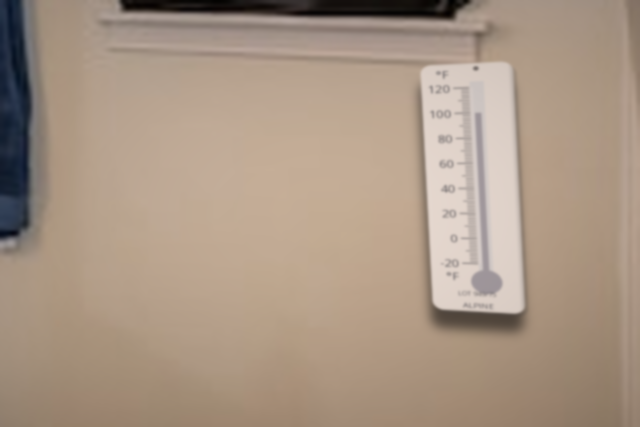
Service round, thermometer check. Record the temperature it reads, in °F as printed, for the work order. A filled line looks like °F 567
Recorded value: °F 100
